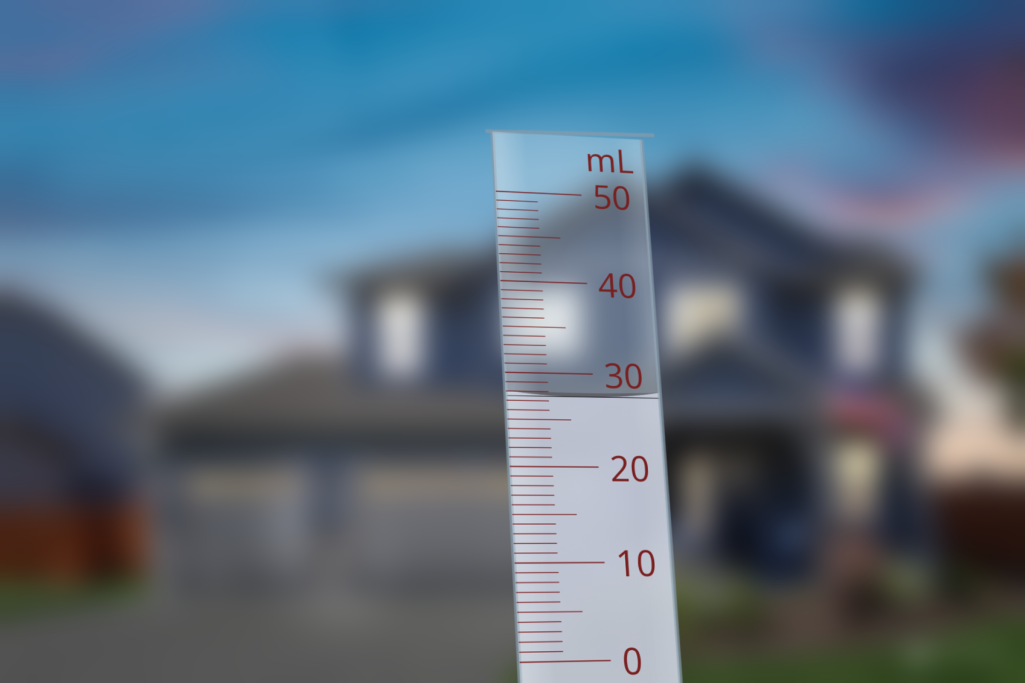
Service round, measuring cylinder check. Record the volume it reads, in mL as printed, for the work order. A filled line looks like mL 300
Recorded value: mL 27.5
